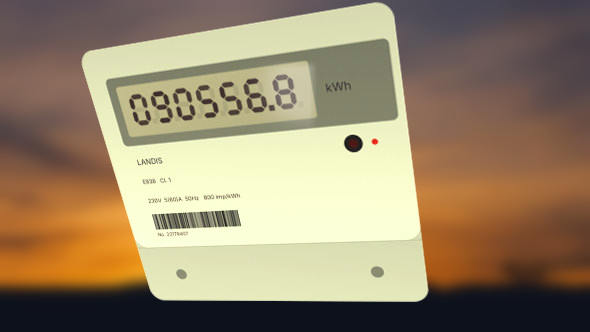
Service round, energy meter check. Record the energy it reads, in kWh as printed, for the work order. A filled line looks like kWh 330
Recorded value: kWh 90556.8
